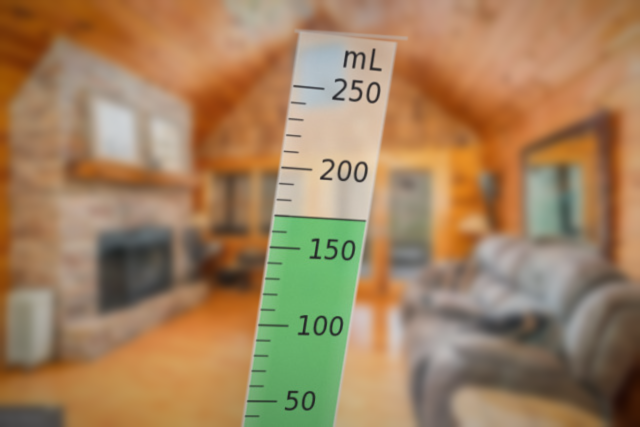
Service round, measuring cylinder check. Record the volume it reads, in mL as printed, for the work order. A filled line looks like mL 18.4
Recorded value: mL 170
